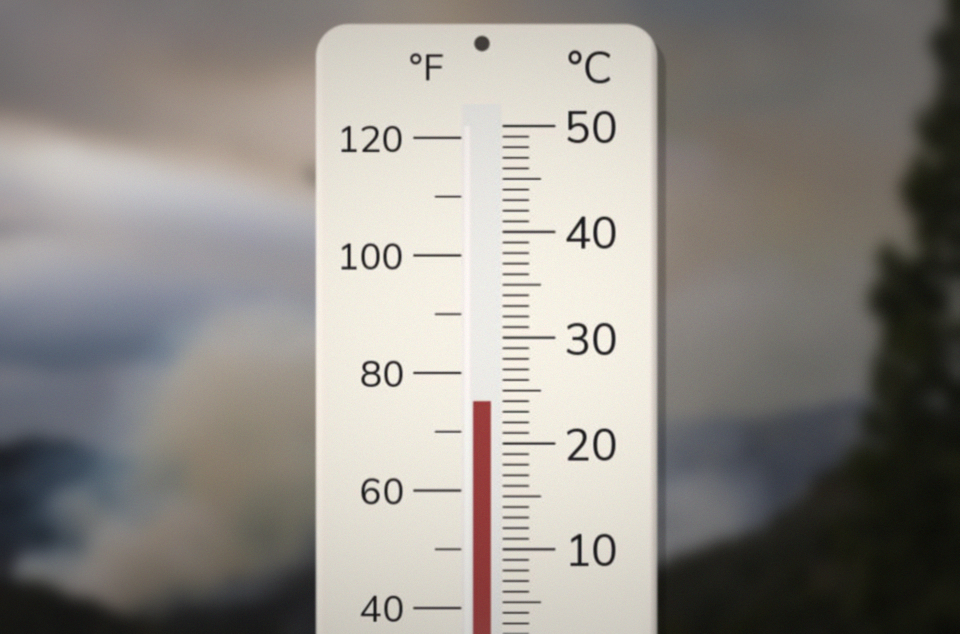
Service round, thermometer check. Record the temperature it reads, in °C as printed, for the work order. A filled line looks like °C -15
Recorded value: °C 24
